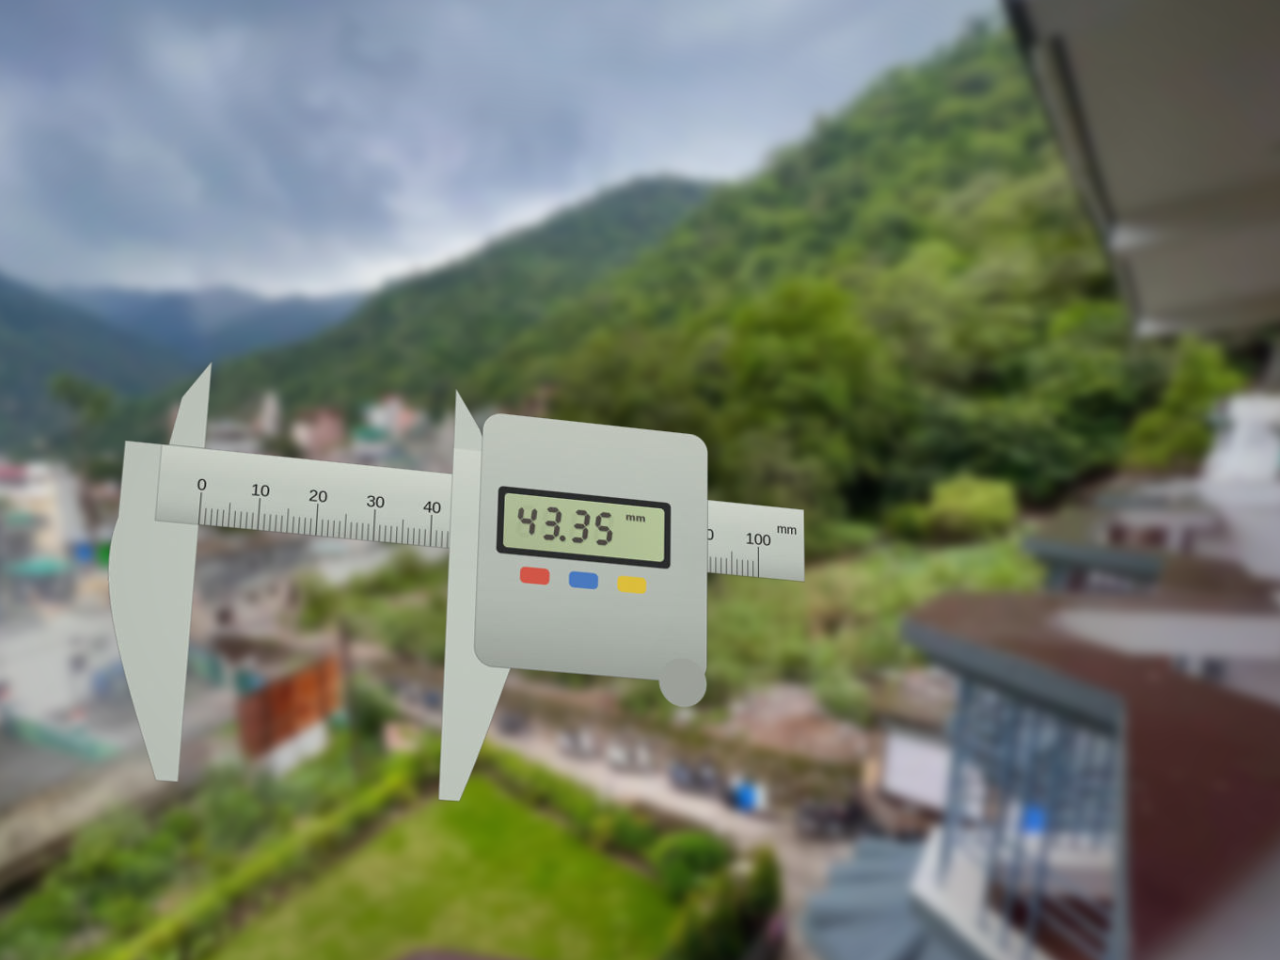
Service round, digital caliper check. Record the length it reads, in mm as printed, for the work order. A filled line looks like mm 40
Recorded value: mm 43.35
